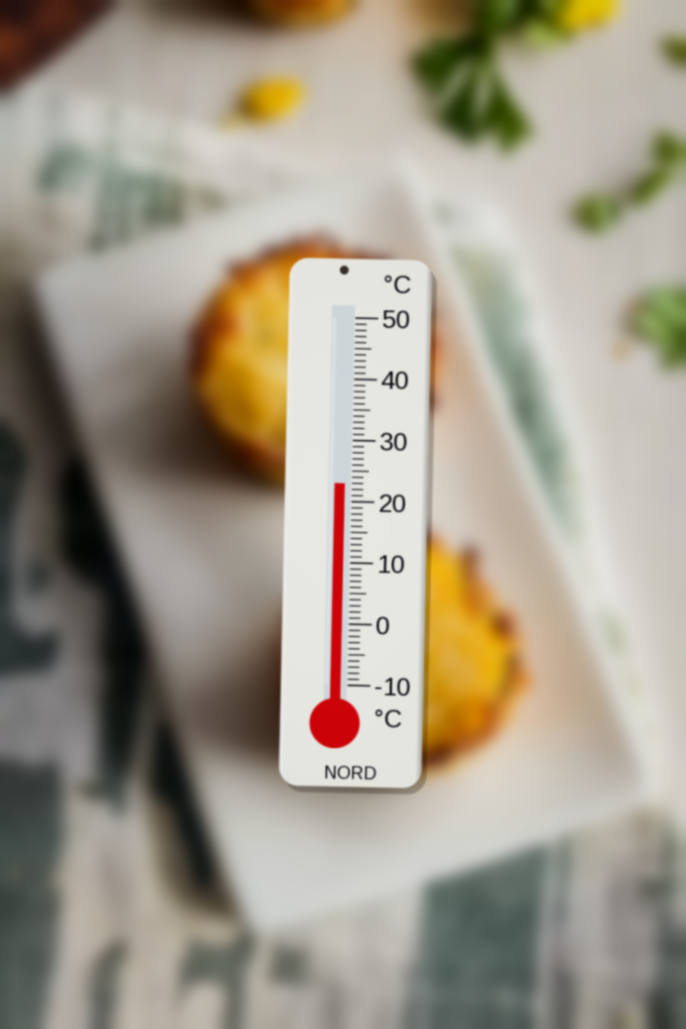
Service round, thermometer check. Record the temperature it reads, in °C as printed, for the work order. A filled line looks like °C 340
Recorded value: °C 23
